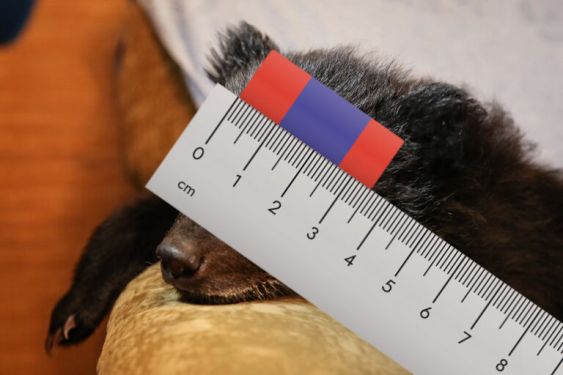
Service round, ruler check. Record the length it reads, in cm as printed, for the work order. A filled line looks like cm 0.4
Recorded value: cm 3.5
